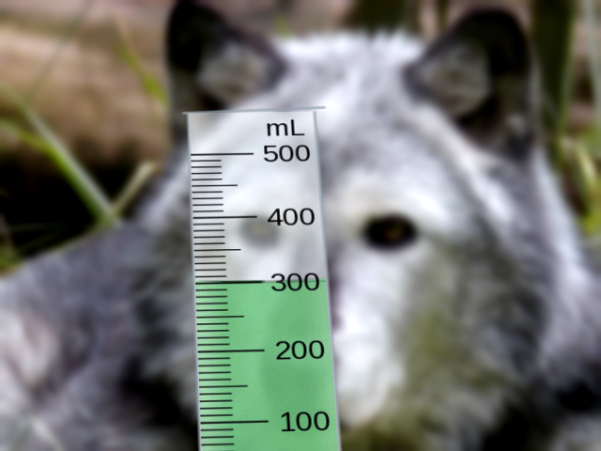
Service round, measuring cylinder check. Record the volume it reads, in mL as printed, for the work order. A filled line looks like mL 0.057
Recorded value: mL 300
